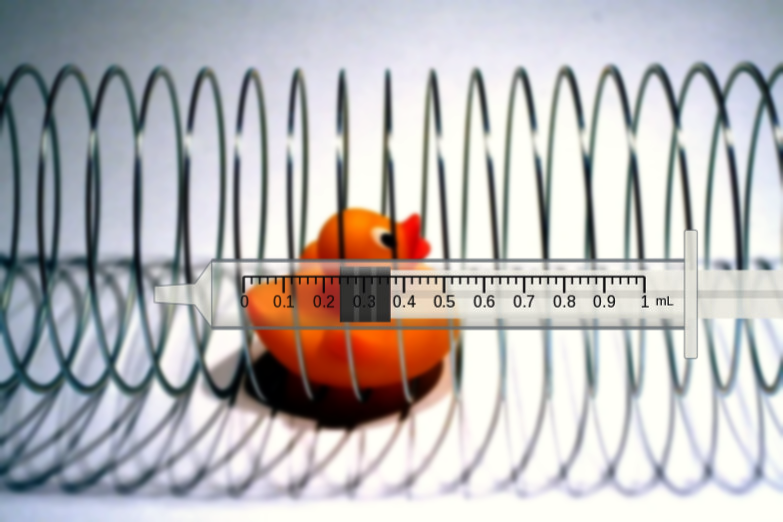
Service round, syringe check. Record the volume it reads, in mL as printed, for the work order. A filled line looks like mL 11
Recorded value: mL 0.24
